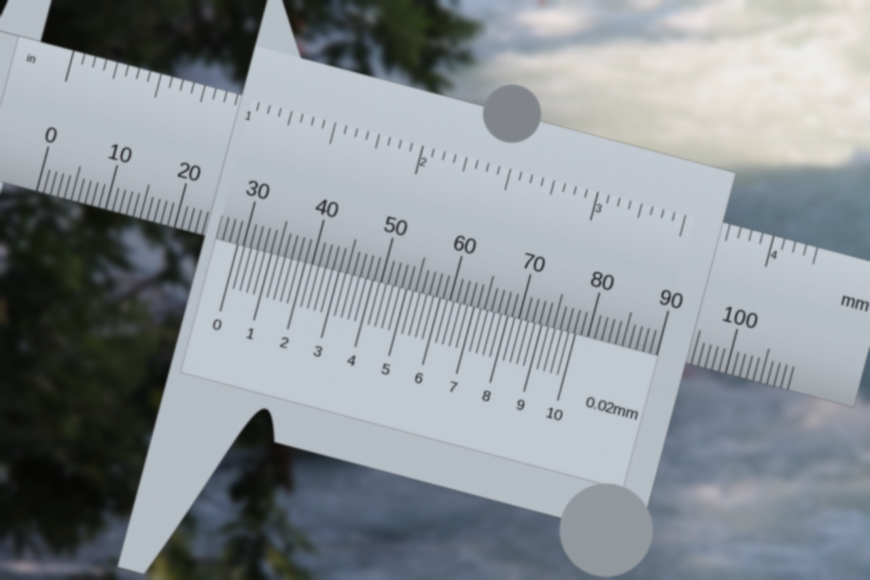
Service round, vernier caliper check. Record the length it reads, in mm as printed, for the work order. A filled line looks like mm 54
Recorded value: mm 29.2
